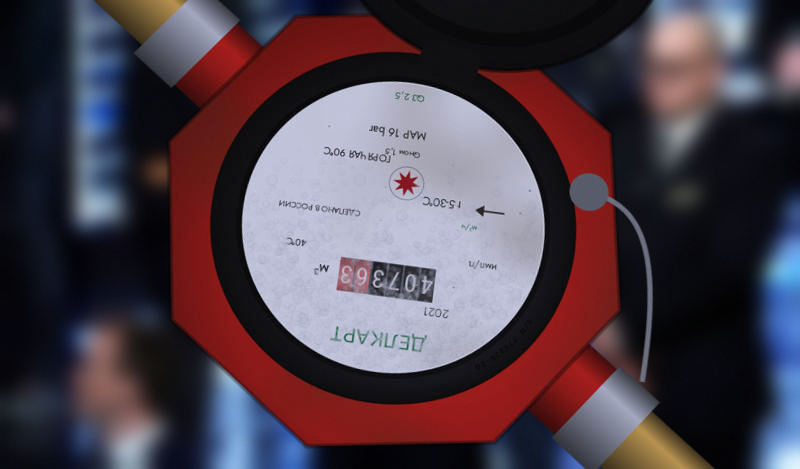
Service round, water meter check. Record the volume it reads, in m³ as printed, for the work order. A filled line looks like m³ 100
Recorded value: m³ 4073.63
